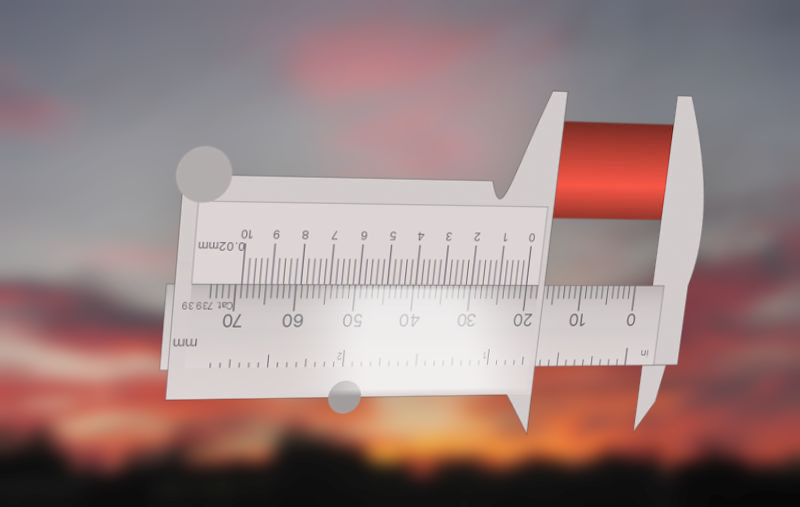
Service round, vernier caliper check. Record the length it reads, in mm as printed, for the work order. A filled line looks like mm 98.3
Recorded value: mm 20.0
